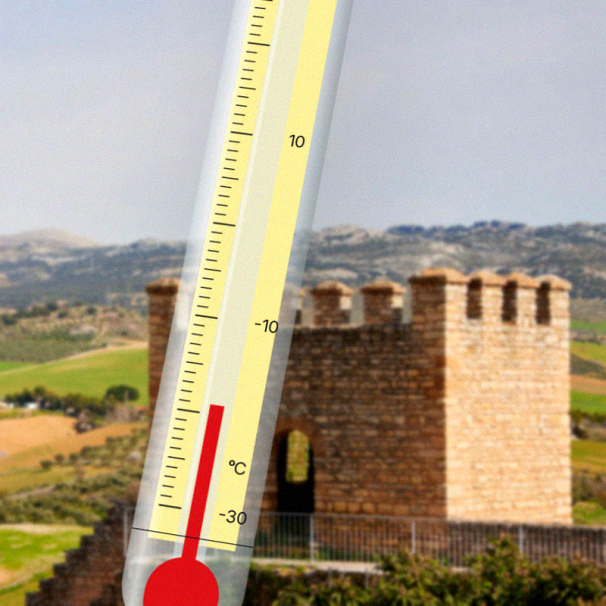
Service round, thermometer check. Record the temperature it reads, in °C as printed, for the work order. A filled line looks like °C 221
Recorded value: °C -19
